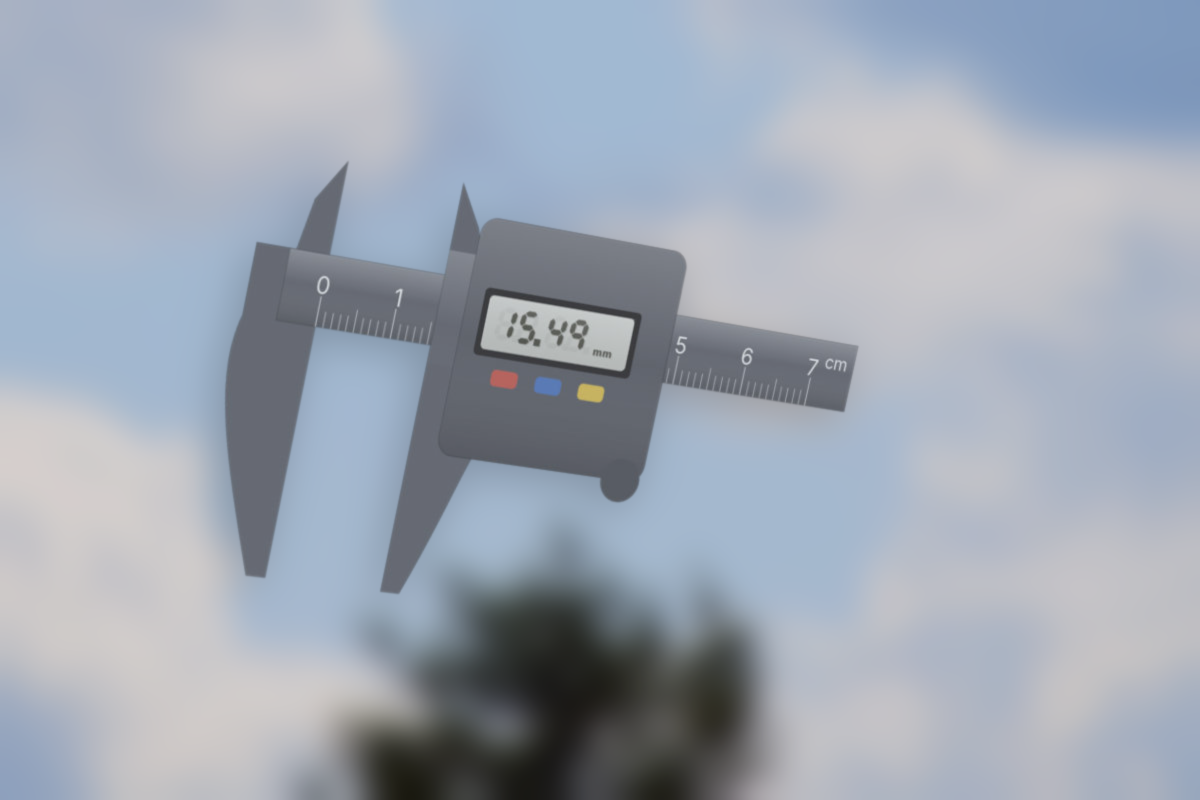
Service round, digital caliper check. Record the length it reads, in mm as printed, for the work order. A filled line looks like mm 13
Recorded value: mm 15.49
